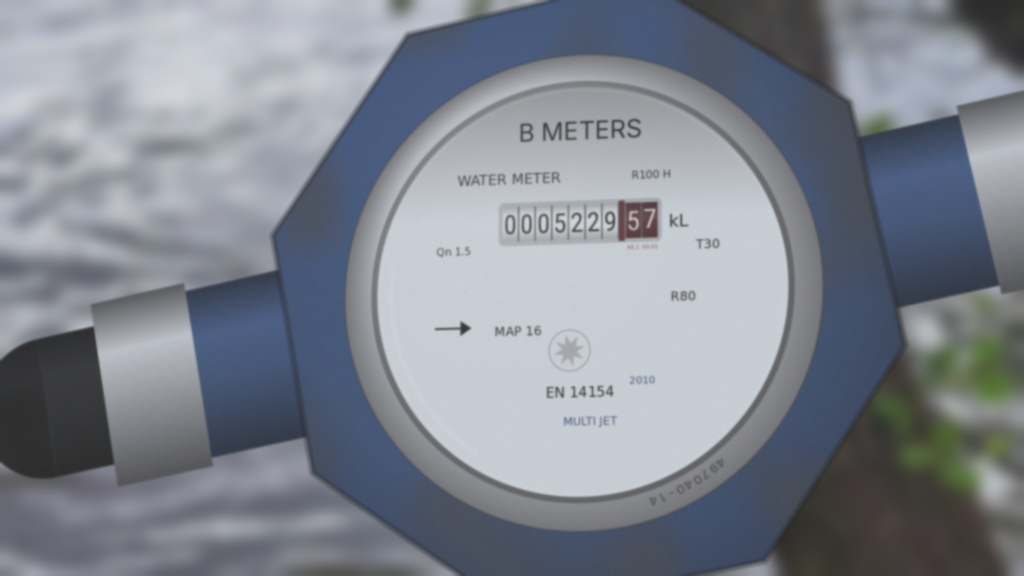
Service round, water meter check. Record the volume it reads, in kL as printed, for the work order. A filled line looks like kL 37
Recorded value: kL 5229.57
